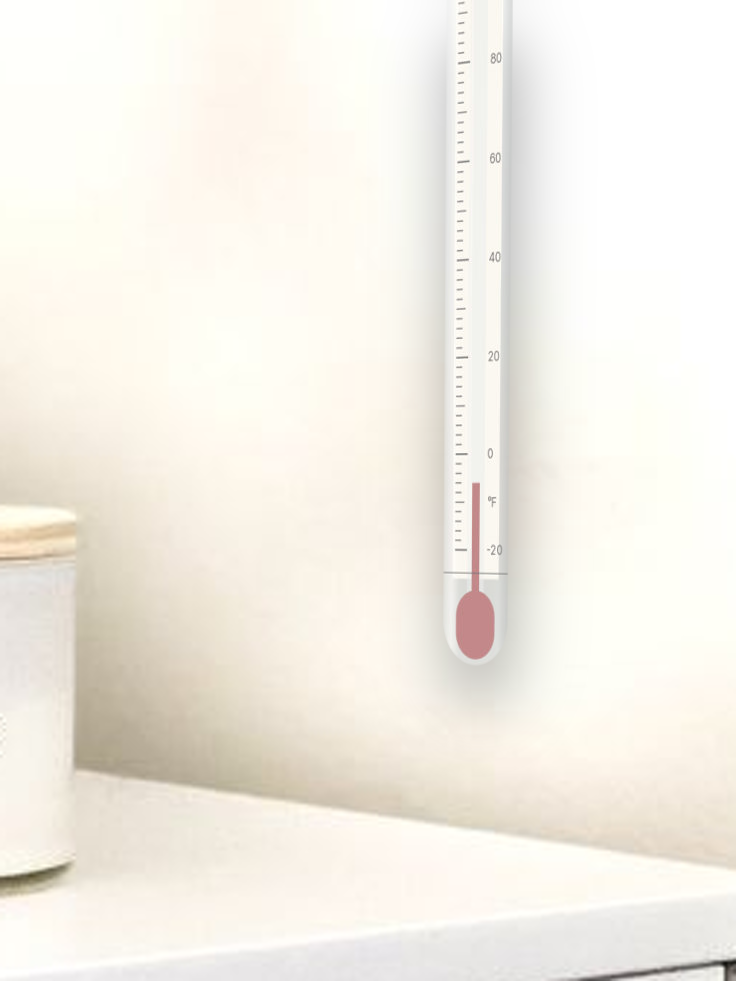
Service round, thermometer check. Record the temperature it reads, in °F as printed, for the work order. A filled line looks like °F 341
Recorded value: °F -6
